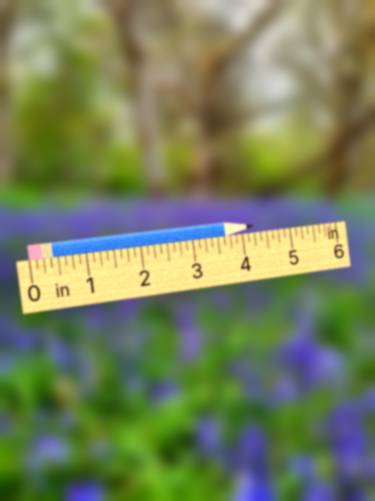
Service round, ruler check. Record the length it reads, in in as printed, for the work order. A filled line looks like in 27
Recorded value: in 4.25
